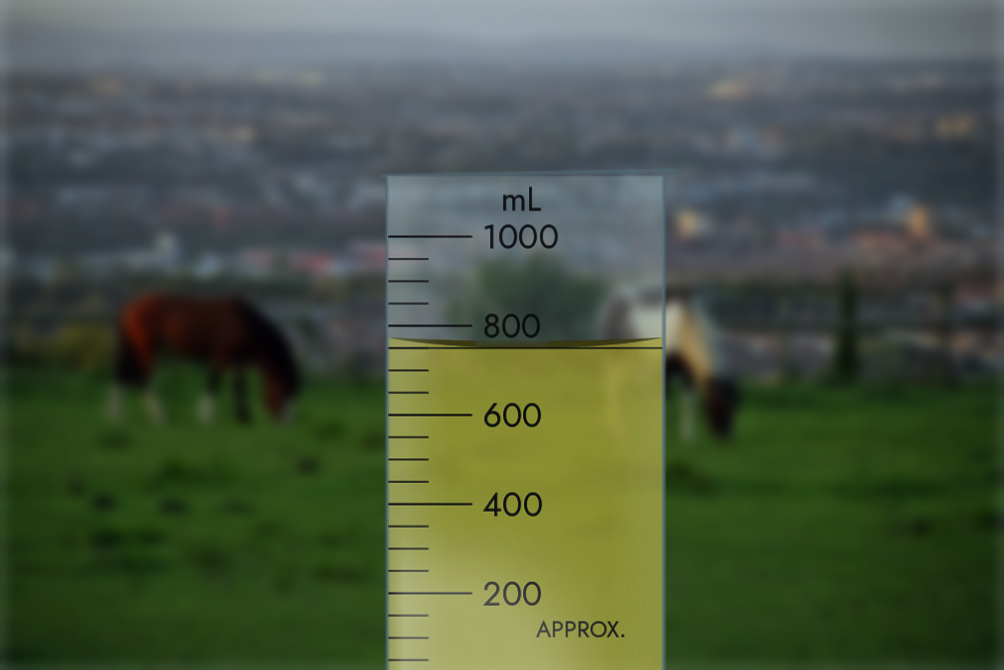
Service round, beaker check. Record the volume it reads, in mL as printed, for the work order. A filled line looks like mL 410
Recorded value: mL 750
